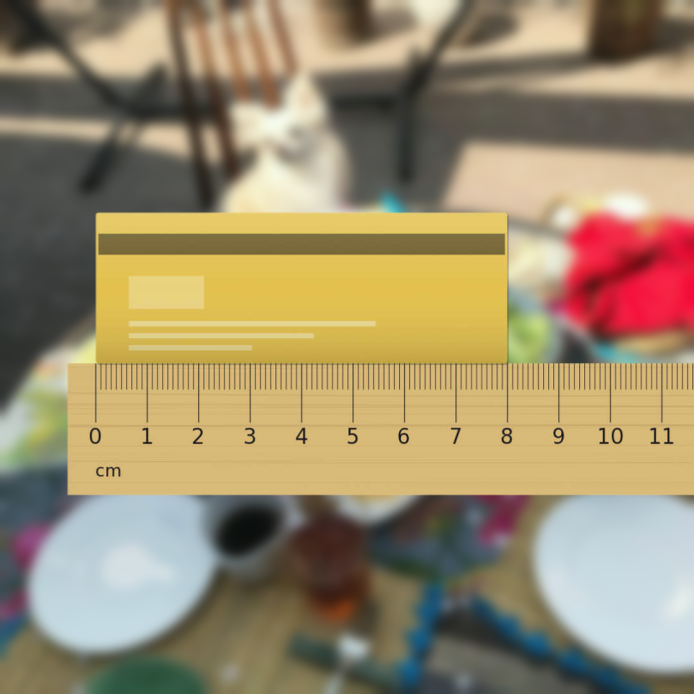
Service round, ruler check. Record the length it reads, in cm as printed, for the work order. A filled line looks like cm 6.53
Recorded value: cm 8
